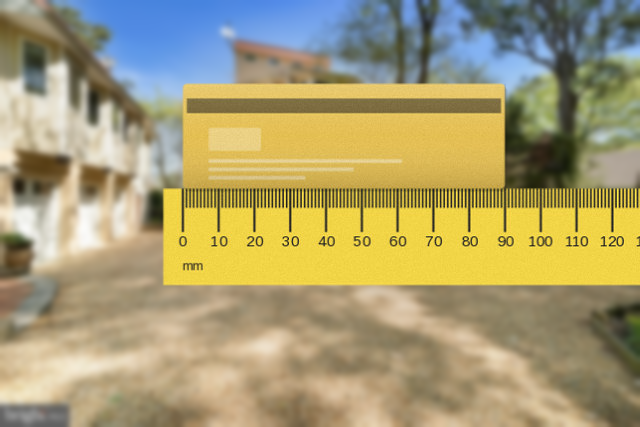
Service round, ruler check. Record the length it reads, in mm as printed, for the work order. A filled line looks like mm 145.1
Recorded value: mm 90
